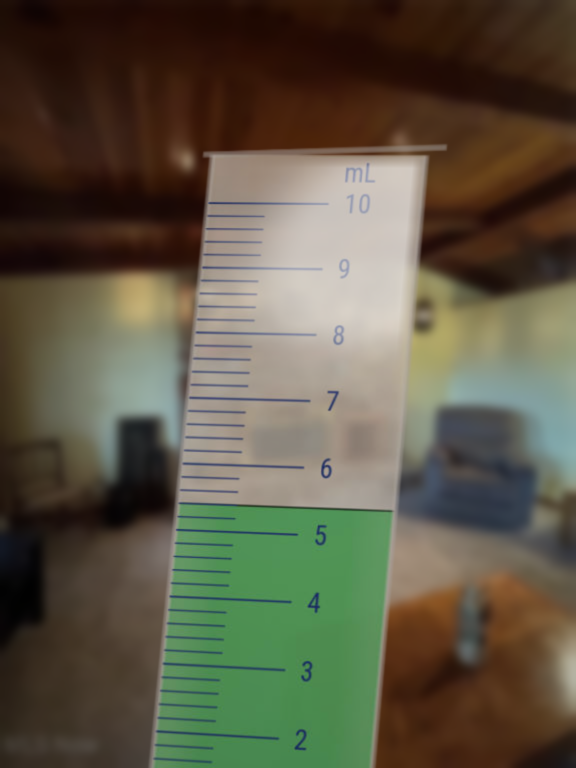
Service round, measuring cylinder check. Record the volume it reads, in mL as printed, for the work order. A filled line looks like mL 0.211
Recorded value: mL 5.4
